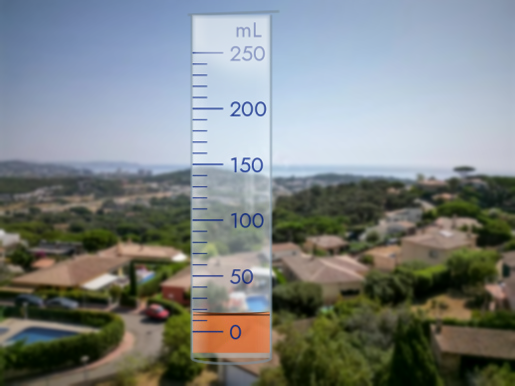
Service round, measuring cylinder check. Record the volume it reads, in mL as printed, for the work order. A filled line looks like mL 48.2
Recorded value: mL 15
